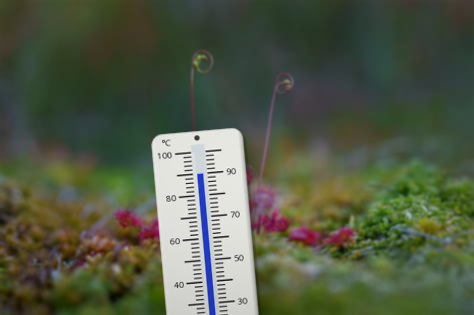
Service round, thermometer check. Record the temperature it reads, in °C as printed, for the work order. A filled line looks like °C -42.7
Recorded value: °C 90
